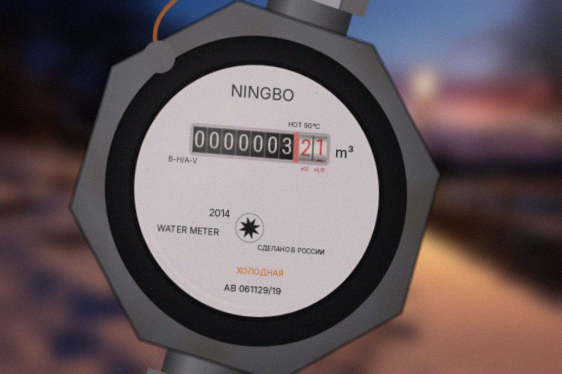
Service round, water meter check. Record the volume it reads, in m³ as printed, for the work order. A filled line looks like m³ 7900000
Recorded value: m³ 3.21
